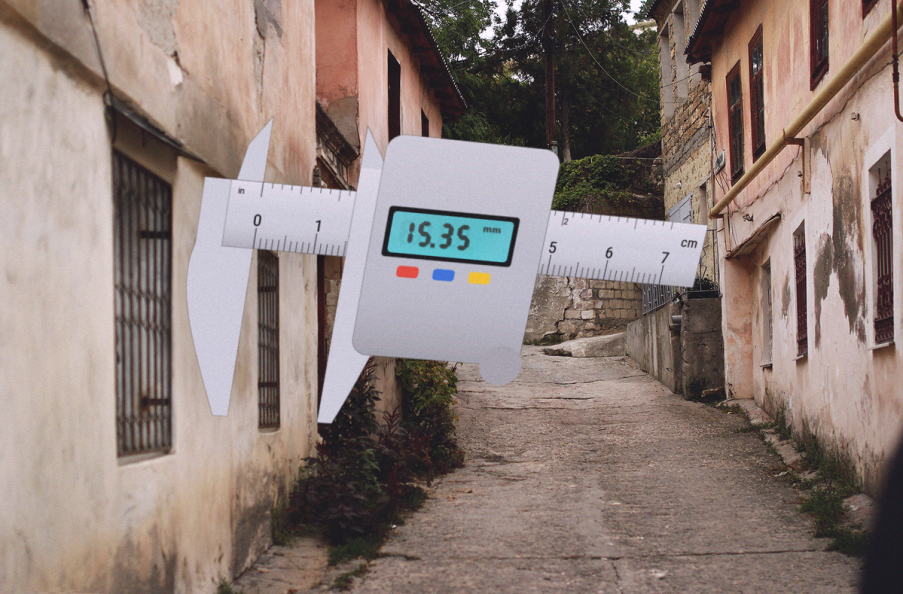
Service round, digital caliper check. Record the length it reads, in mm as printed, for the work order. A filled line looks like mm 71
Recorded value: mm 15.35
